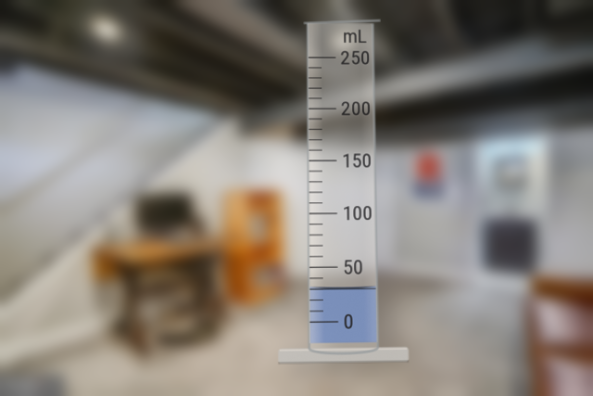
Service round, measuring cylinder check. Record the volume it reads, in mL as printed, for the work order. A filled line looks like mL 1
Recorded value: mL 30
